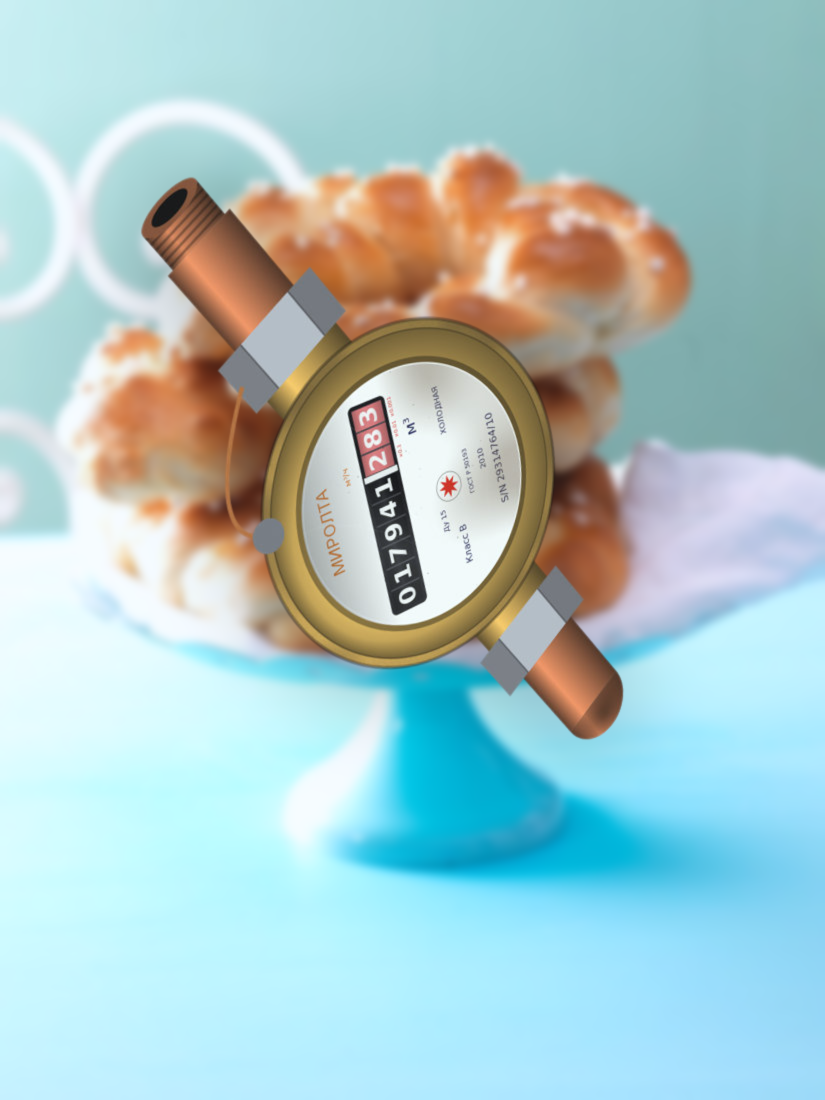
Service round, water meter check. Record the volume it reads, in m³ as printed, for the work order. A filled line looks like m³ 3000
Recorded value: m³ 17941.283
